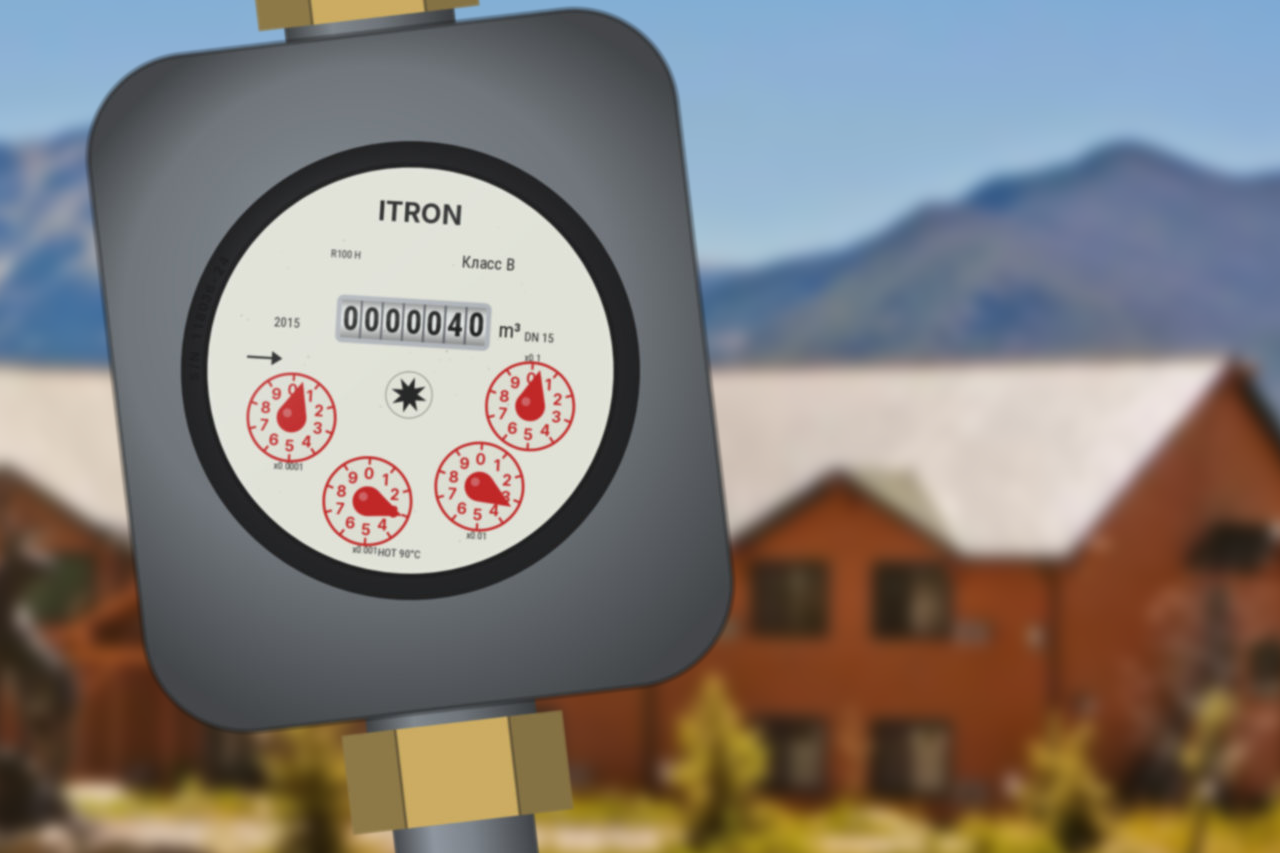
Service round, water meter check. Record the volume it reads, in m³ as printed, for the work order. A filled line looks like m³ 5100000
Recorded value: m³ 40.0330
